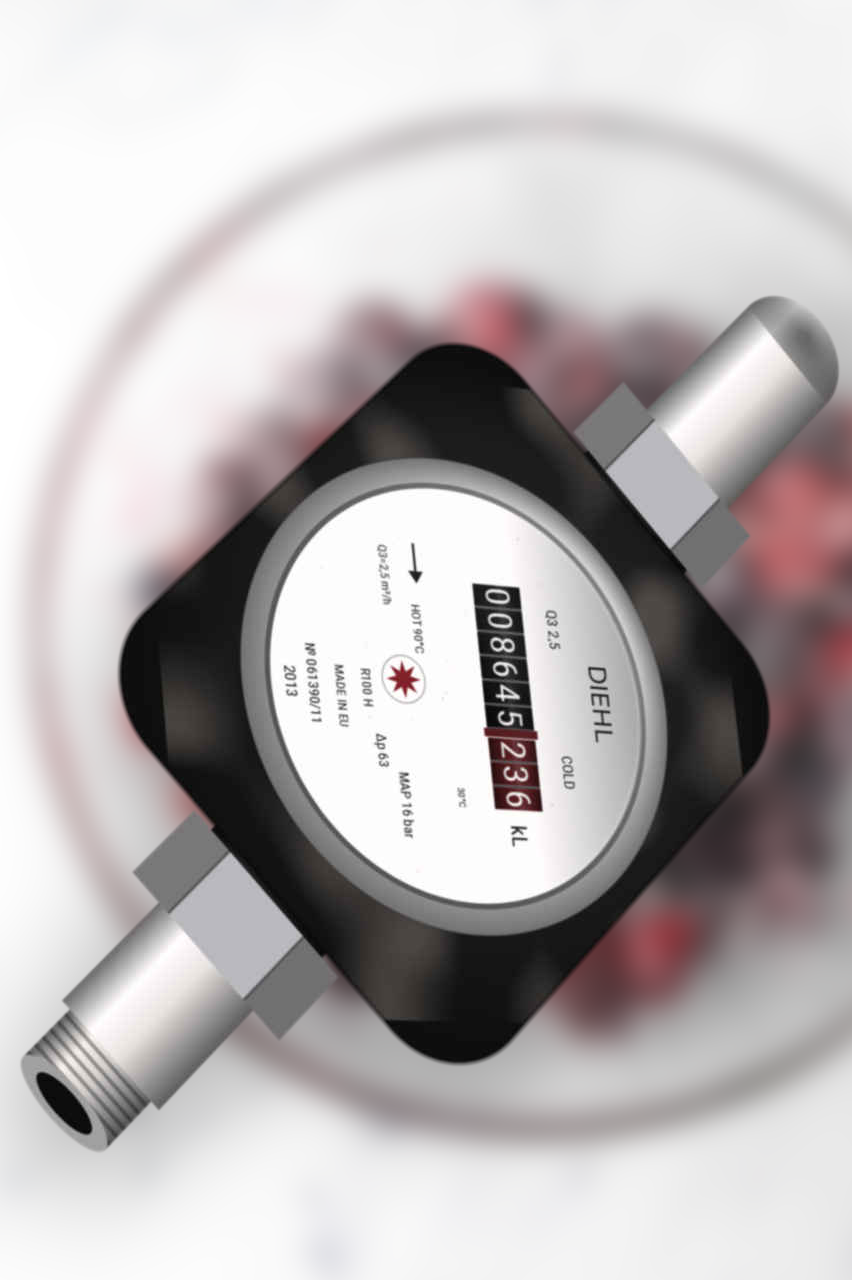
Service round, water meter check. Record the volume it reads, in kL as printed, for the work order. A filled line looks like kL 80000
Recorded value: kL 8645.236
